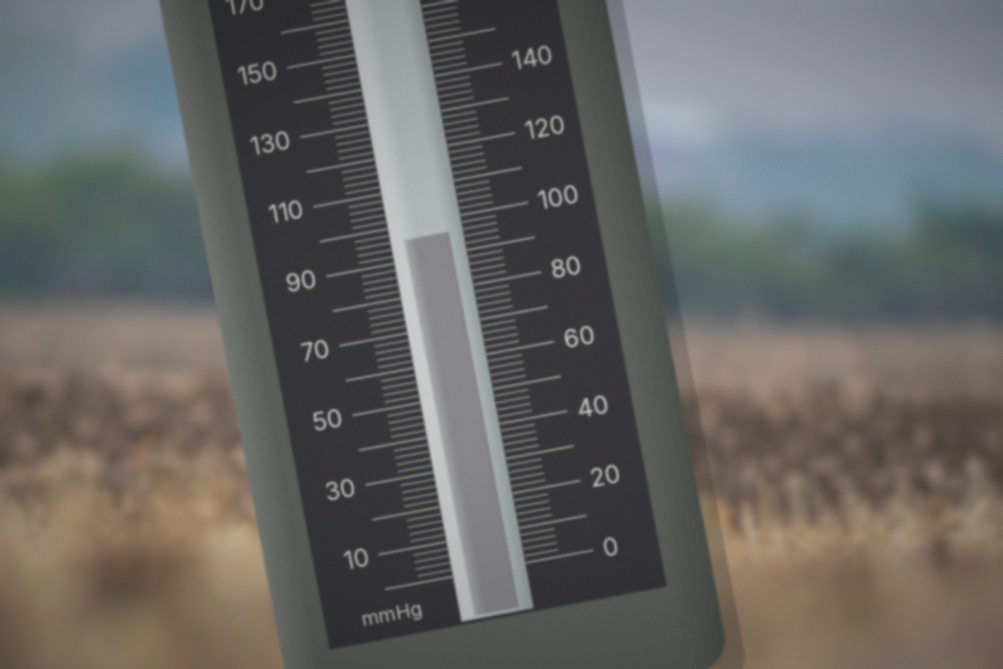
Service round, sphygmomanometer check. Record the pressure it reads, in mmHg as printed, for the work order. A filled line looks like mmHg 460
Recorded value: mmHg 96
